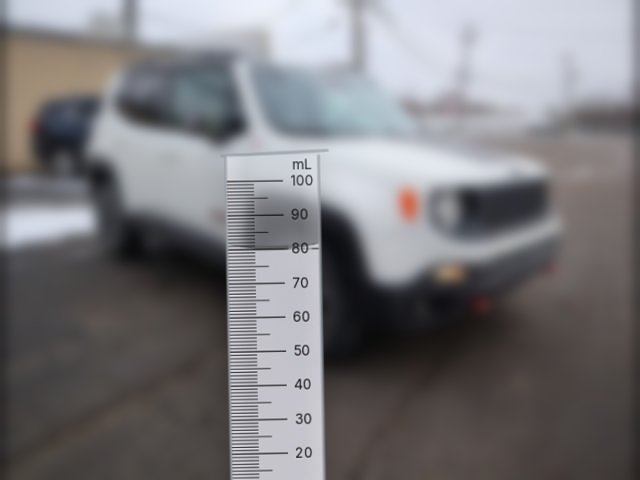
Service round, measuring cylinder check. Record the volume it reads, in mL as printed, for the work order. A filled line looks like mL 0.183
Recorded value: mL 80
